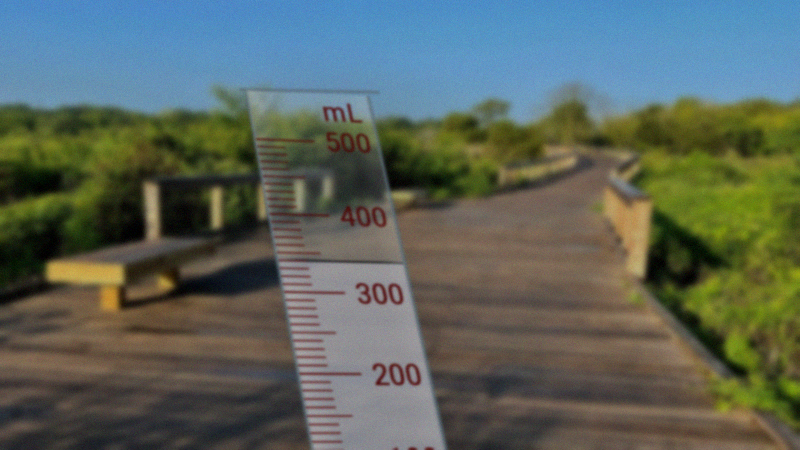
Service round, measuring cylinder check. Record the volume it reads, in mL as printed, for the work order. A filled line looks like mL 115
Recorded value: mL 340
